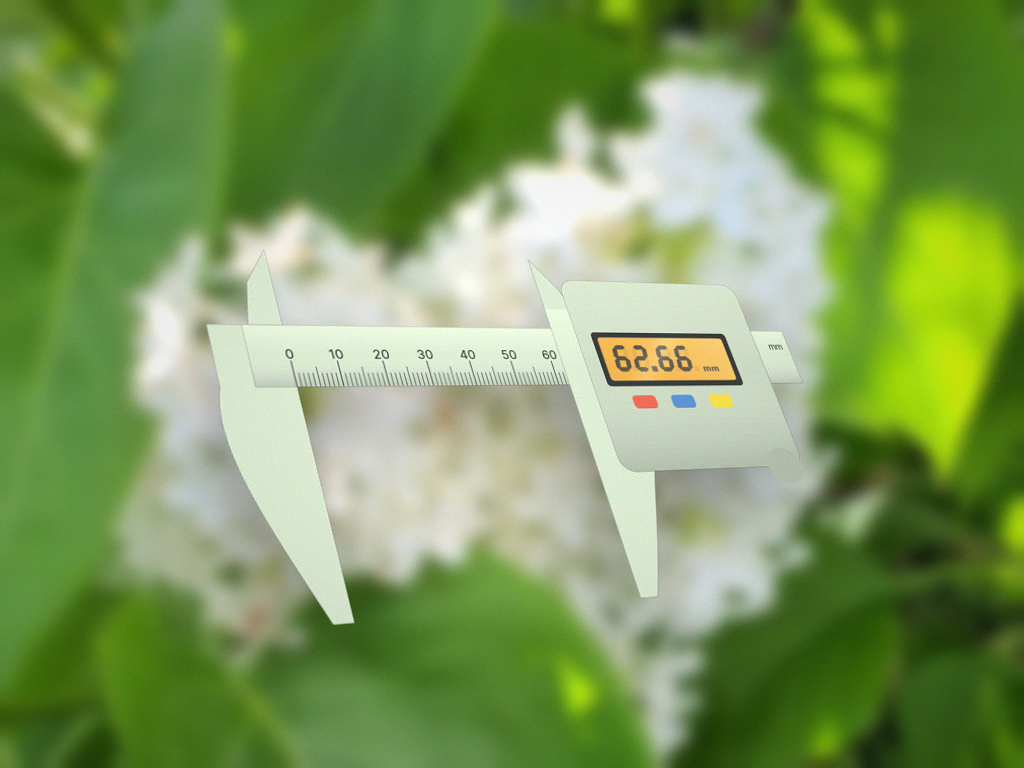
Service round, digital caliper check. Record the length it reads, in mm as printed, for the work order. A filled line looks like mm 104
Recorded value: mm 62.66
